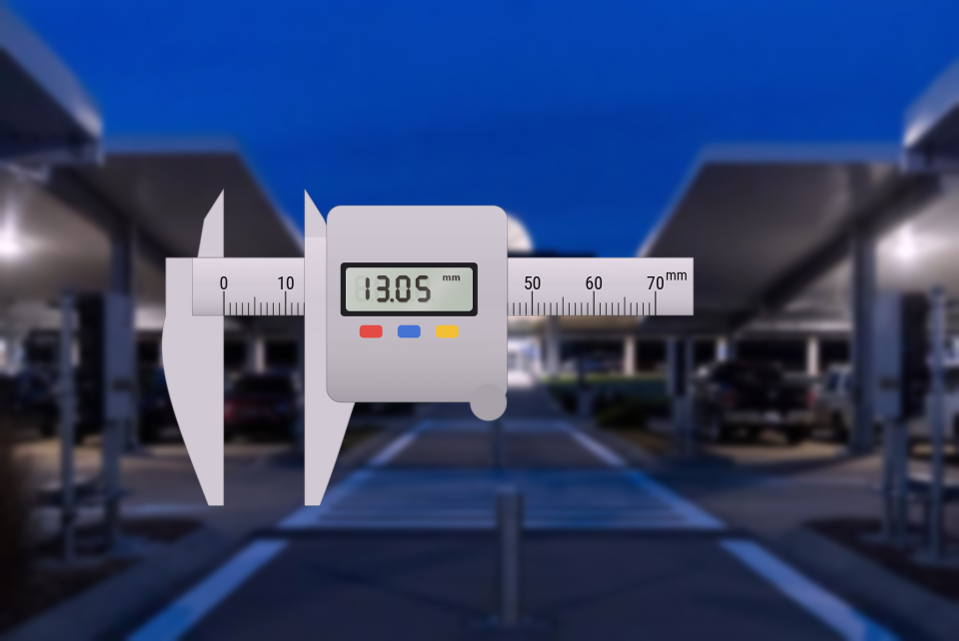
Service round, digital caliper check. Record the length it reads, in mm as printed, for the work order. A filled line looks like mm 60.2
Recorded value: mm 13.05
